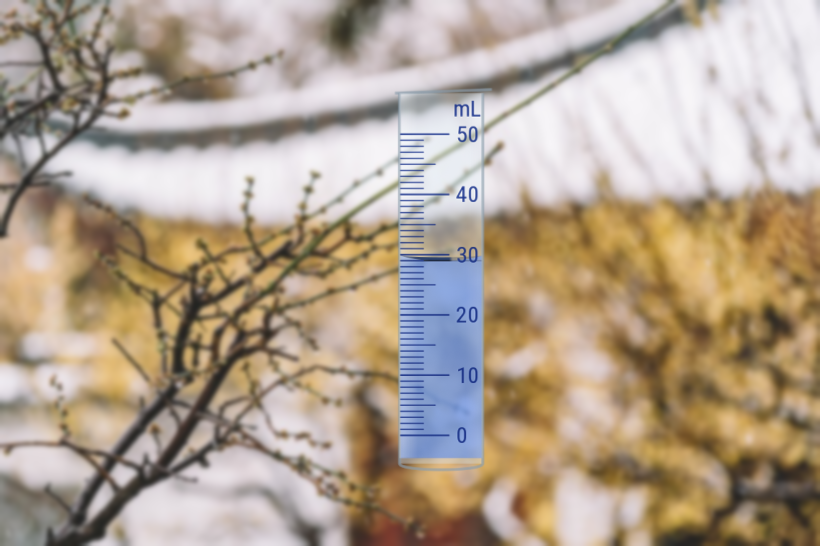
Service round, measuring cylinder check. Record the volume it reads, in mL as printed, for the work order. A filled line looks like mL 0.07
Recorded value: mL 29
